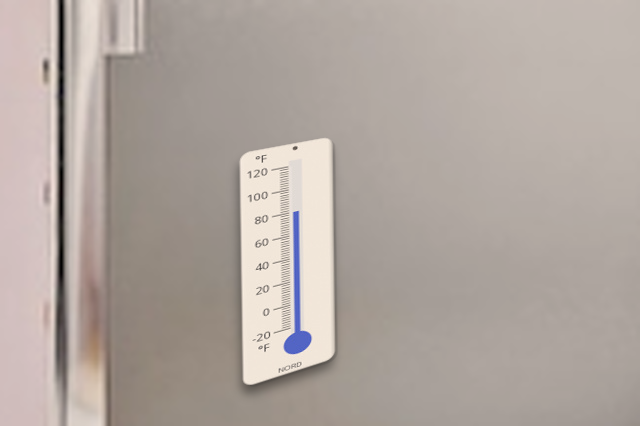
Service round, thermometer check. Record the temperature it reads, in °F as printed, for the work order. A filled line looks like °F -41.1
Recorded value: °F 80
